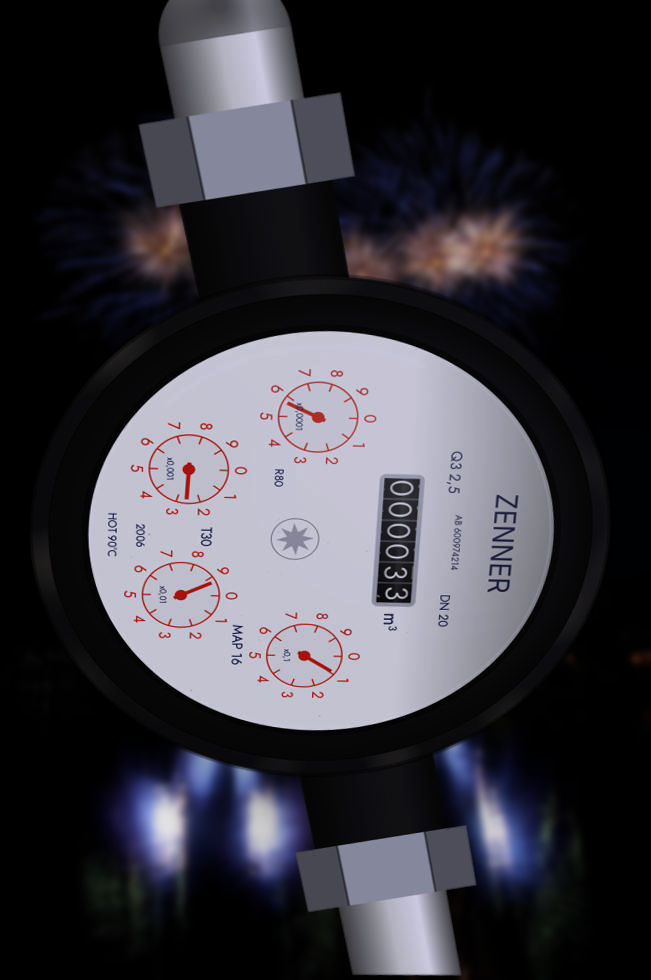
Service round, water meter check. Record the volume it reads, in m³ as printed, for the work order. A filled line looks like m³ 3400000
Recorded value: m³ 33.0925
